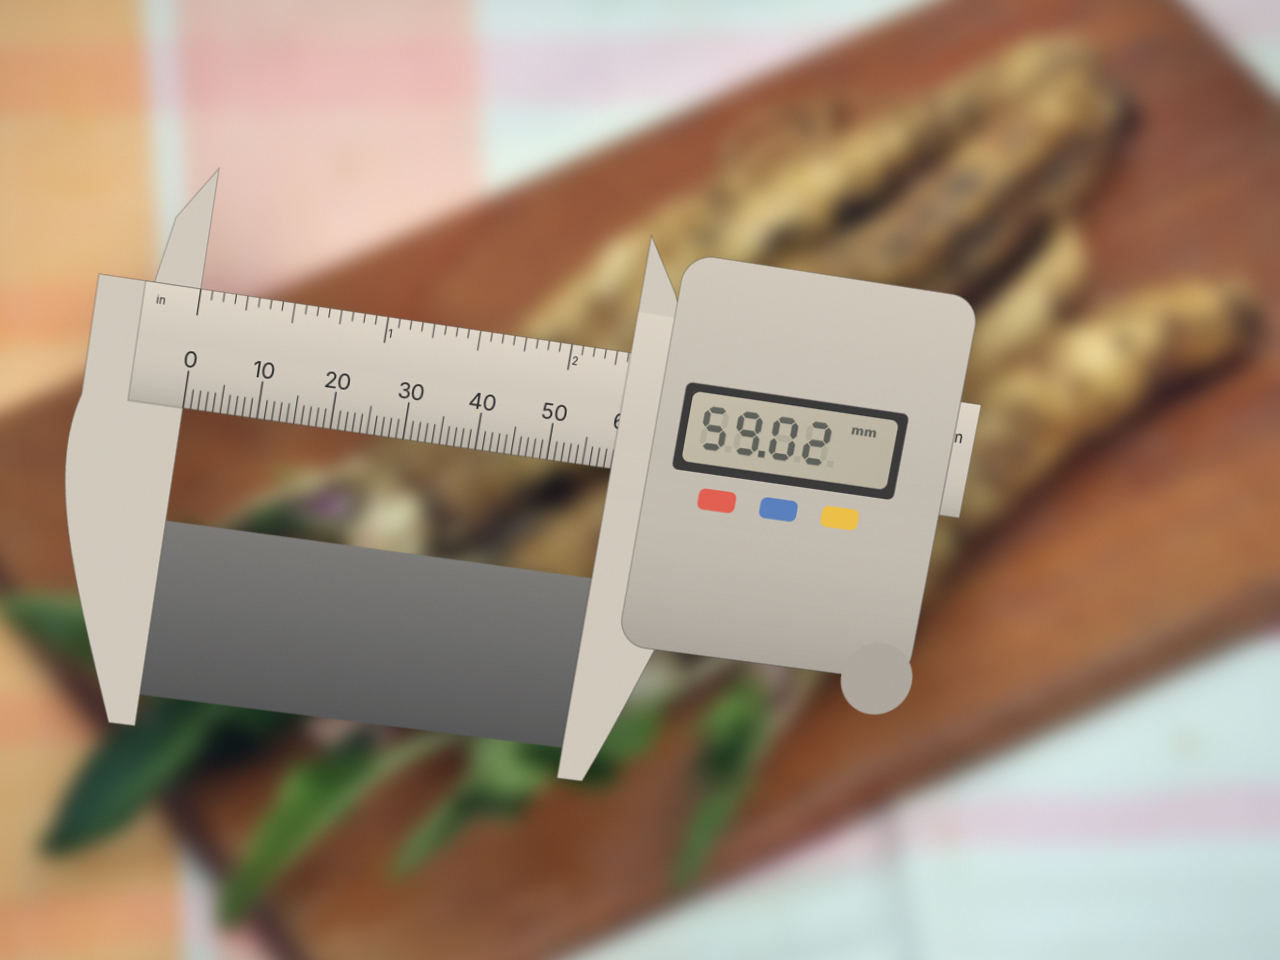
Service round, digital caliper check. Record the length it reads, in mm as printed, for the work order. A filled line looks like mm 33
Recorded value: mm 59.02
